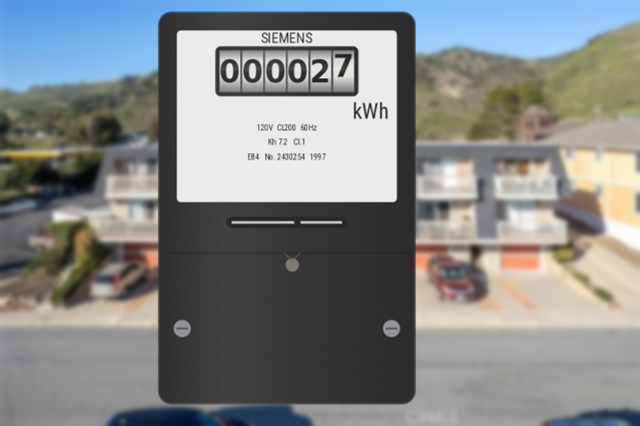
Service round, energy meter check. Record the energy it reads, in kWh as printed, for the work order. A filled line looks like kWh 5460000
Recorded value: kWh 27
